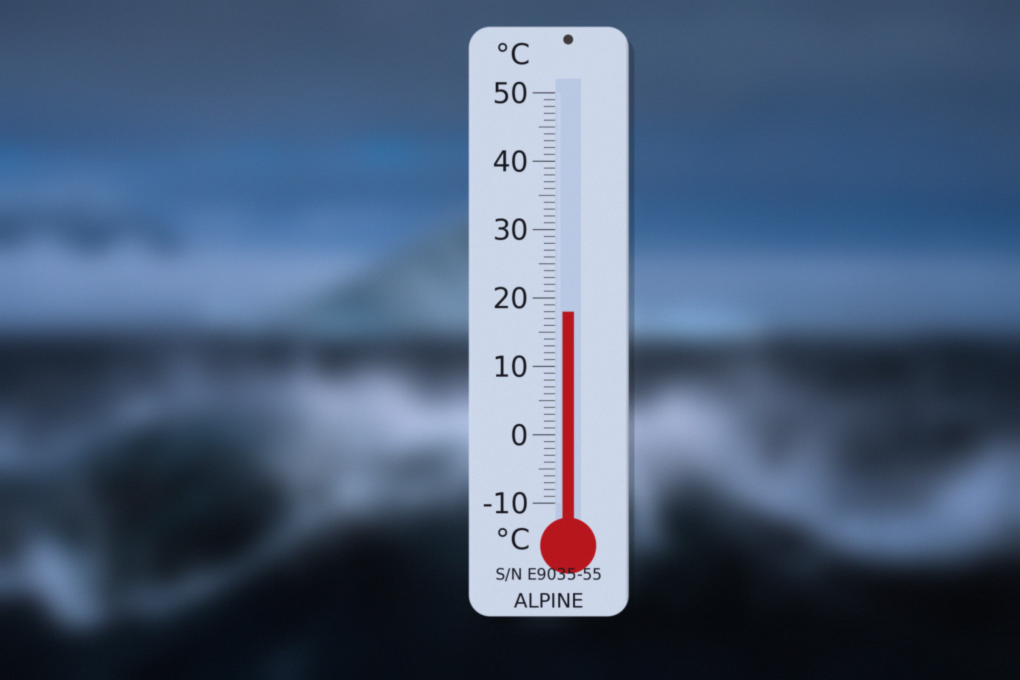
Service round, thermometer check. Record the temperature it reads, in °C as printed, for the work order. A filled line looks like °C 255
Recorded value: °C 18
